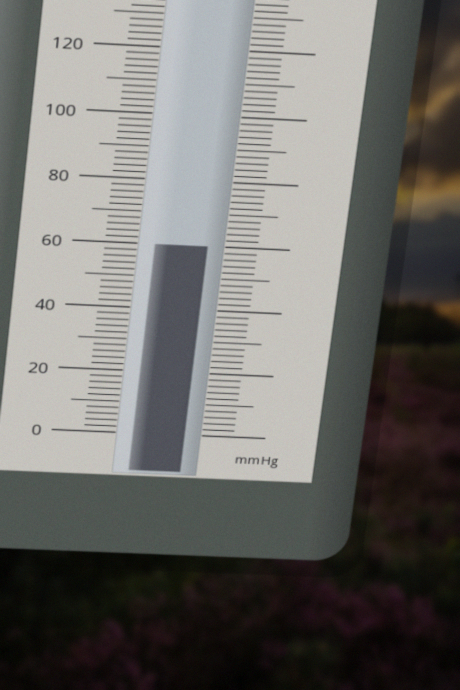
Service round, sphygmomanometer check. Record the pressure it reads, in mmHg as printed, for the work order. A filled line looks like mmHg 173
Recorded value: mmHg 60
